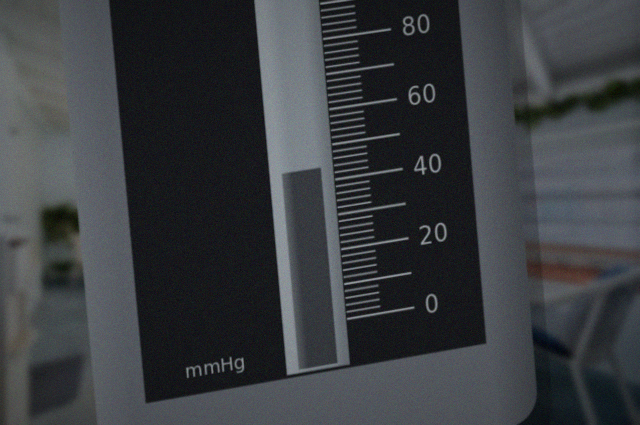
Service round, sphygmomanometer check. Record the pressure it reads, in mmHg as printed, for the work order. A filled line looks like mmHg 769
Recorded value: mmHg 44
